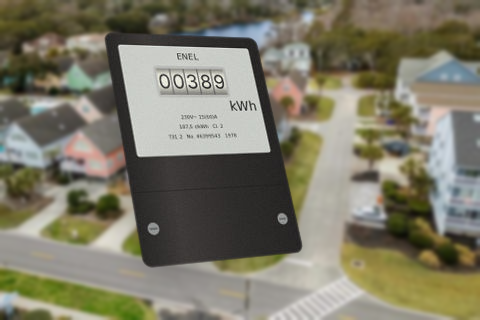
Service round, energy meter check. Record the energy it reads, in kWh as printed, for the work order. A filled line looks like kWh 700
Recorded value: kWh 389
